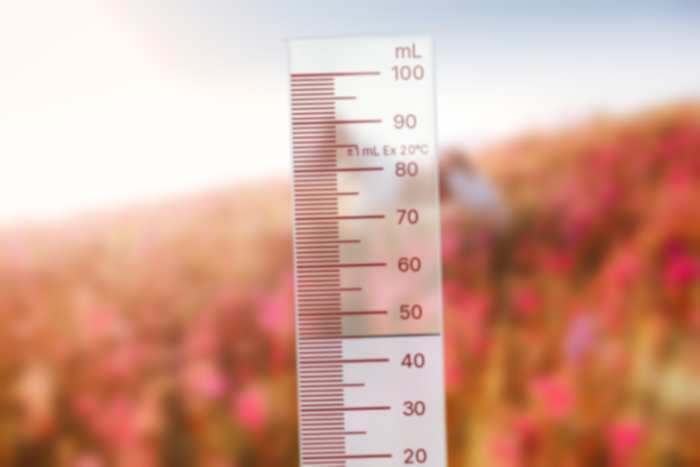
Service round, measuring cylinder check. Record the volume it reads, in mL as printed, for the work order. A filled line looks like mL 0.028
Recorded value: mL 45
